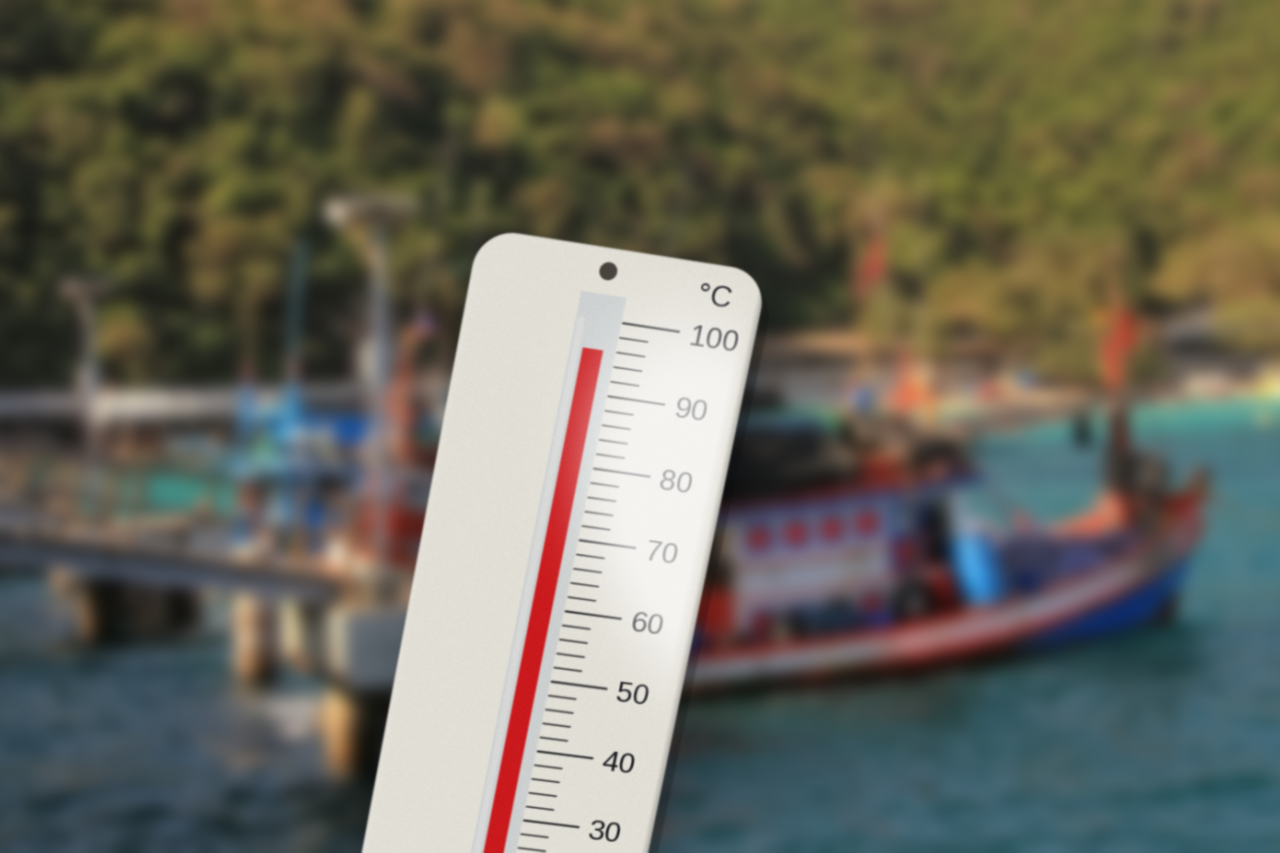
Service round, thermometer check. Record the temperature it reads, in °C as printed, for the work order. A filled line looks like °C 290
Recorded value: °C 96
